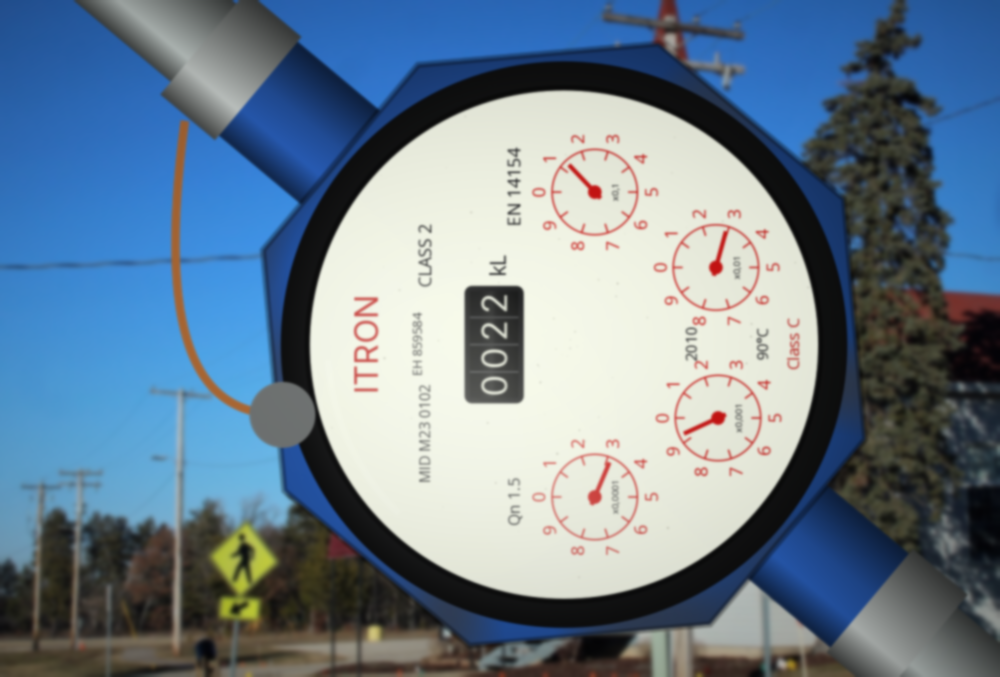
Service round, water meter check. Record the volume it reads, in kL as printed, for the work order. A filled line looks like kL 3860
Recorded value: kL 22.1293
